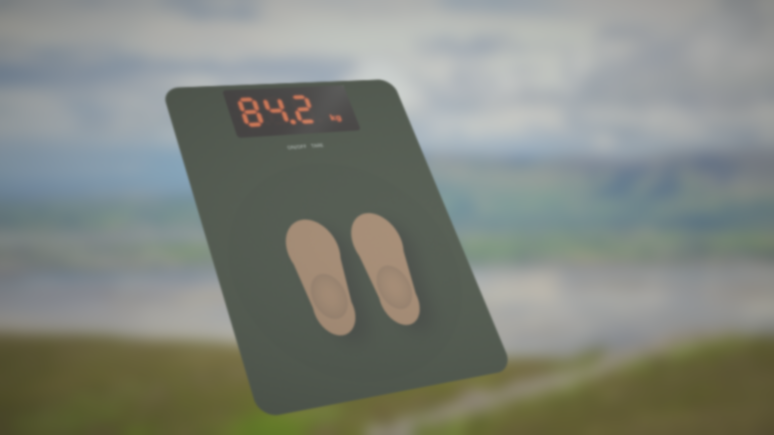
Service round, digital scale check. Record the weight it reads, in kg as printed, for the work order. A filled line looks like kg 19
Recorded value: kg 84.2
